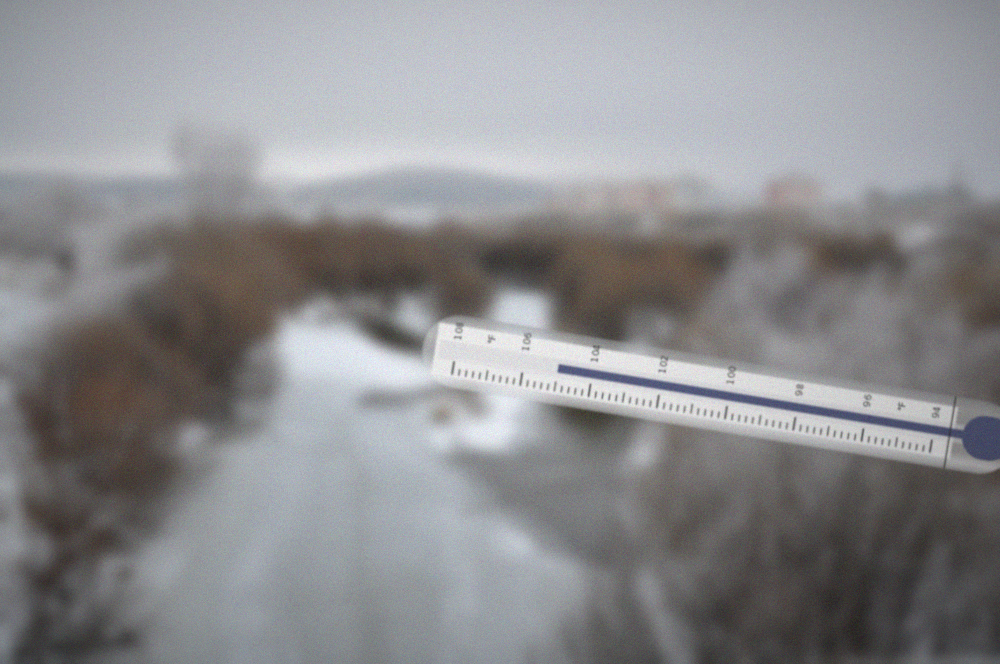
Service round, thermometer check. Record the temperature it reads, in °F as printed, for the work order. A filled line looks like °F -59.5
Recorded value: °F 105
